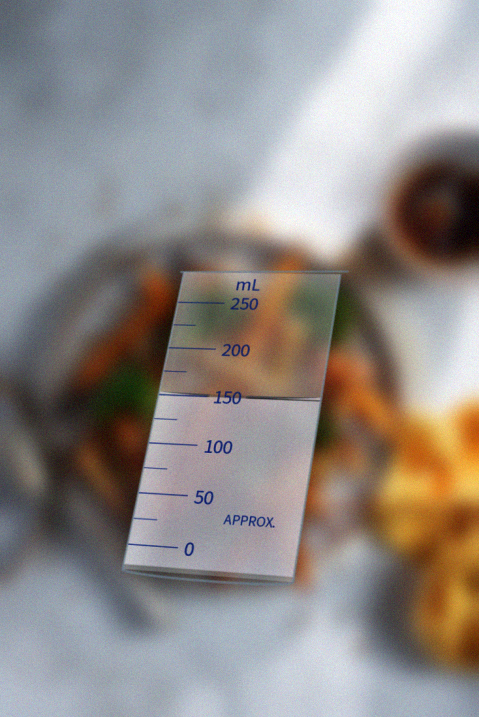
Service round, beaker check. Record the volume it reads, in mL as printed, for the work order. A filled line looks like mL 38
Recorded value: mL 150
